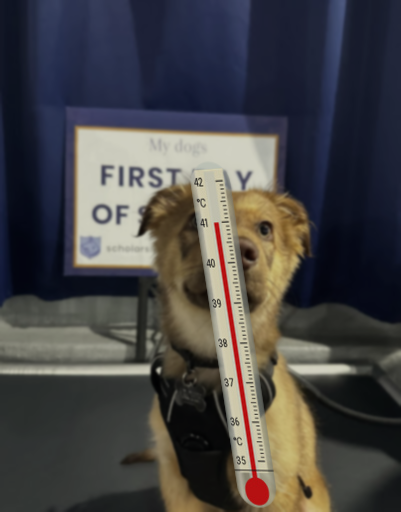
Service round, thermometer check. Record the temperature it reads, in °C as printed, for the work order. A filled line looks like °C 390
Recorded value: °C 41
